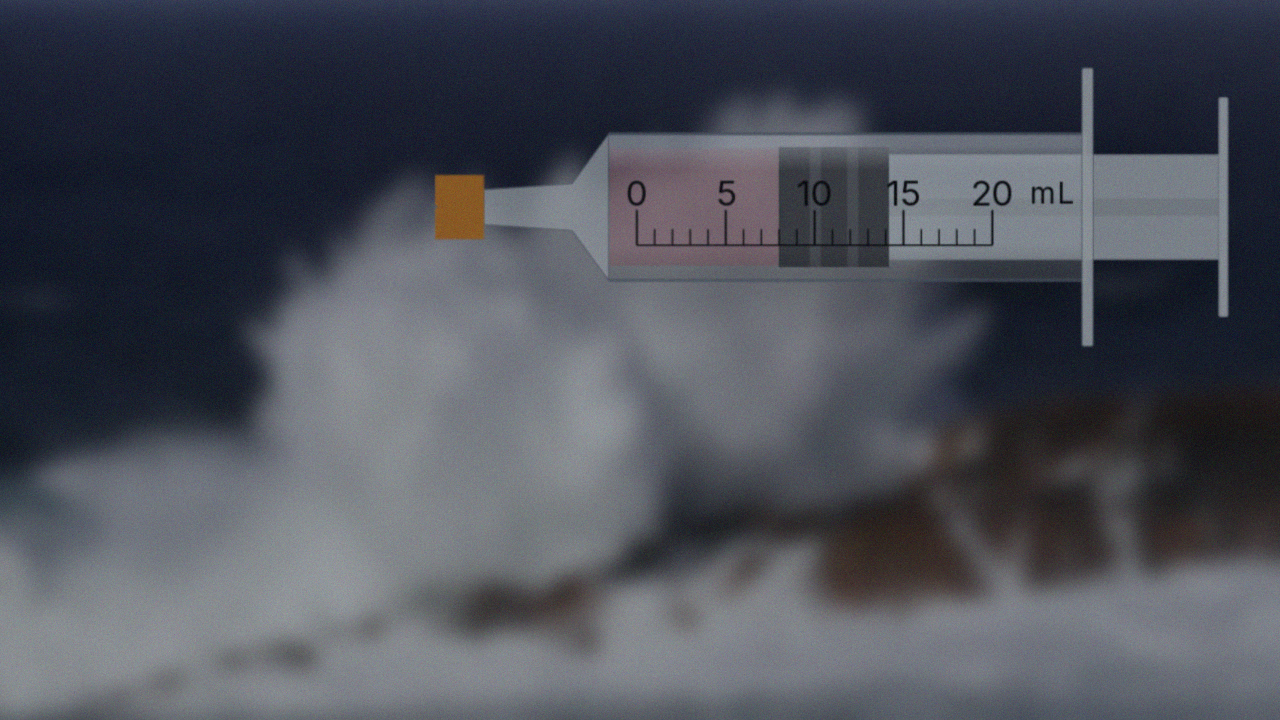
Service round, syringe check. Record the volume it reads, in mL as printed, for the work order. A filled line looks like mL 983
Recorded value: mL 8
